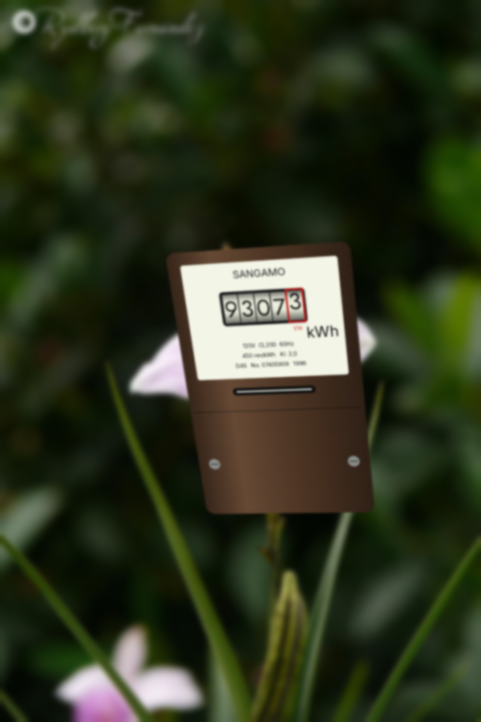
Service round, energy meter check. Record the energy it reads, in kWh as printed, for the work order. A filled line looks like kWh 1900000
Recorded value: kWh 9307.3
